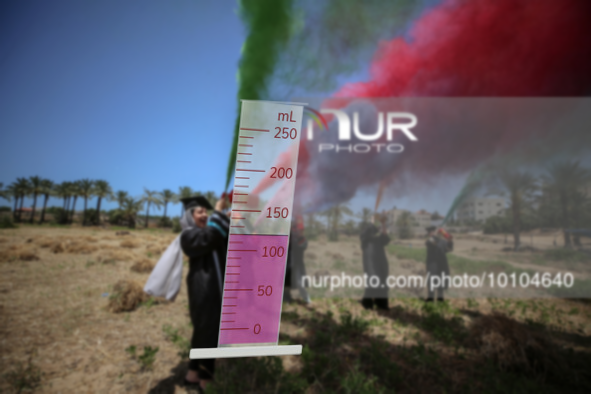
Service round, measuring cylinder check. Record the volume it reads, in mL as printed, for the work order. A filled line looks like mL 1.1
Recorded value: mL 120
